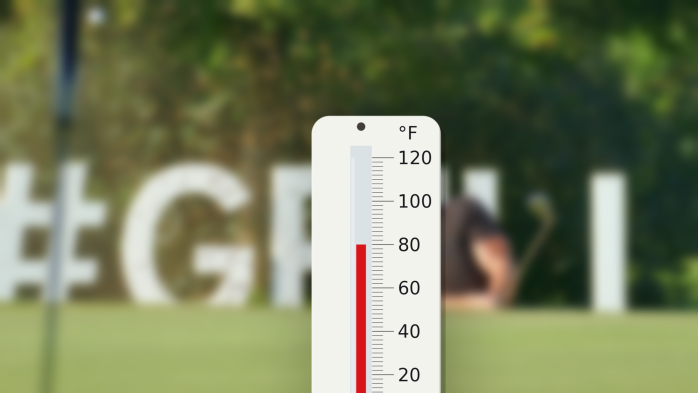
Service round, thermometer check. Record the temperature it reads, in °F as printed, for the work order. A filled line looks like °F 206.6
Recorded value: °F 80
